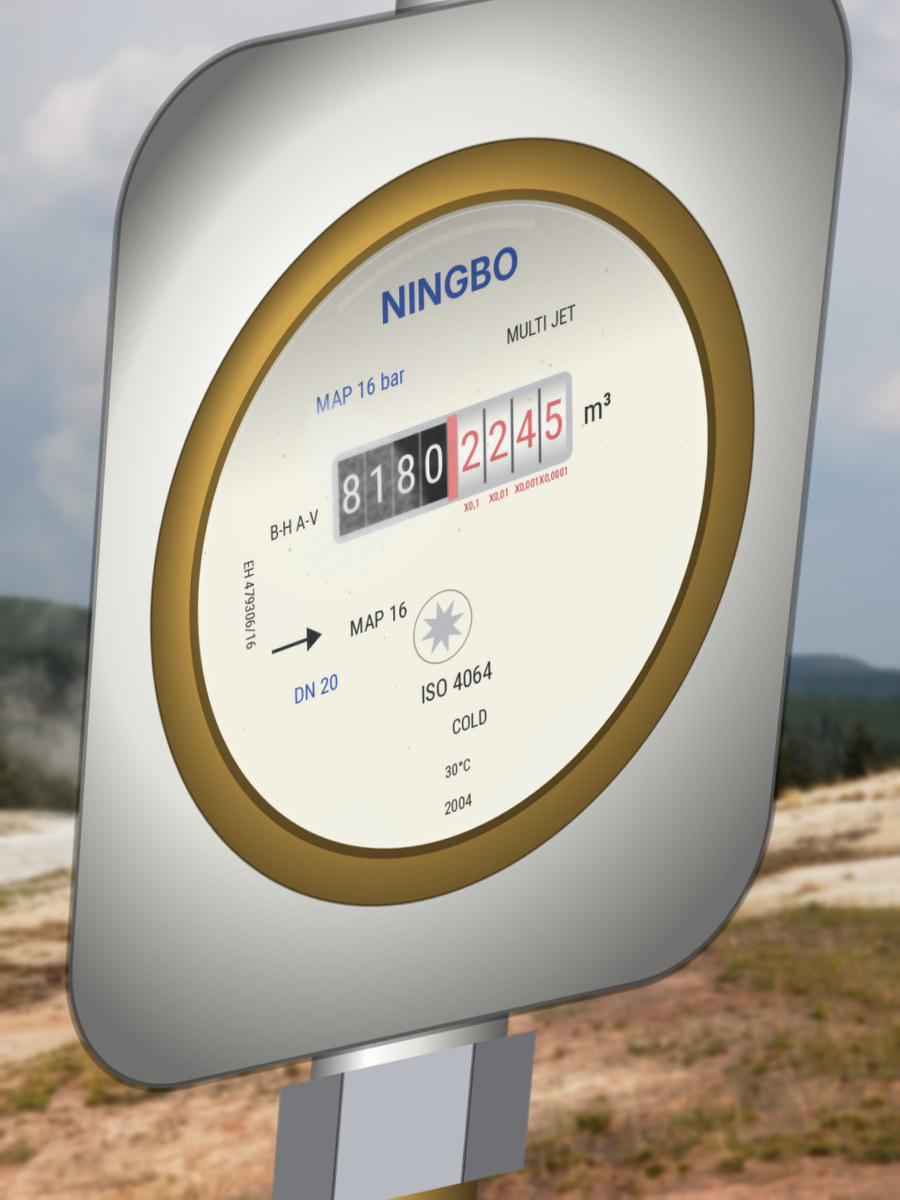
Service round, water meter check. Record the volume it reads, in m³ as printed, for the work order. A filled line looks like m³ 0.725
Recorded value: m³ 8180.2245
